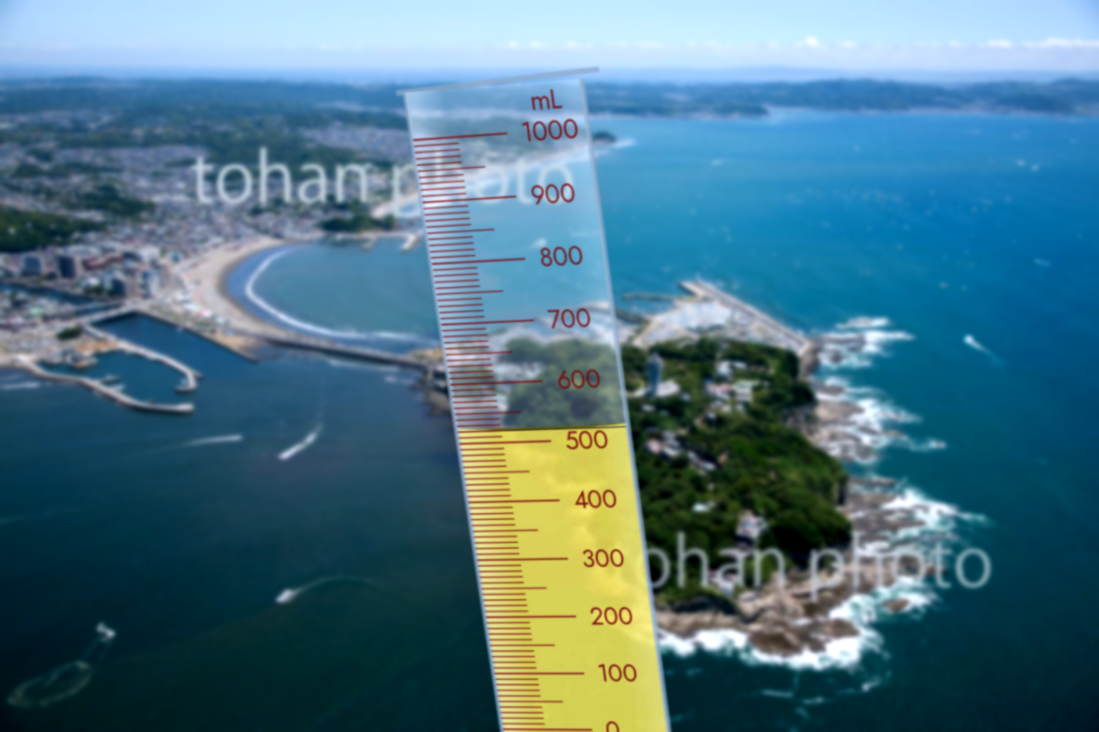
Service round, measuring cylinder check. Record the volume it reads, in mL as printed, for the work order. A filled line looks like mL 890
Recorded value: mL 520
